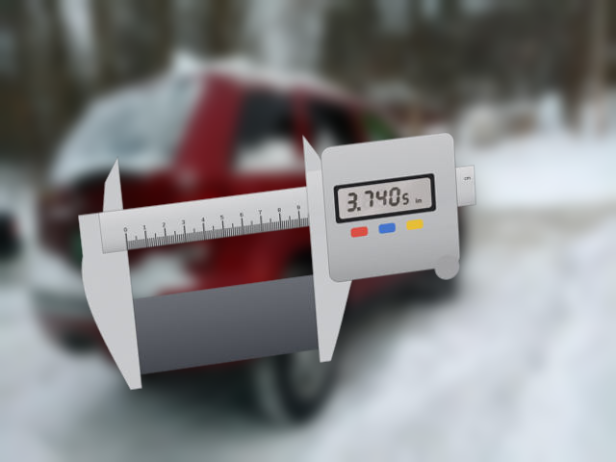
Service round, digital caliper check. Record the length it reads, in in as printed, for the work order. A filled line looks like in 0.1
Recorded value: in 3.7405
